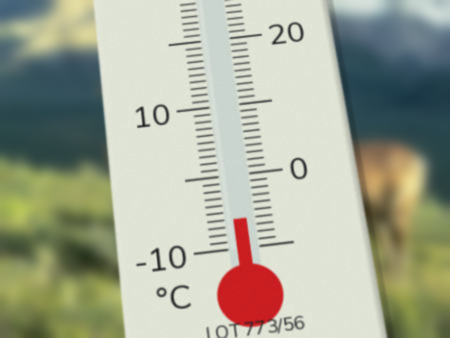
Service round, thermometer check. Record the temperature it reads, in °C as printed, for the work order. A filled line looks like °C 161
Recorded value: °C -6
